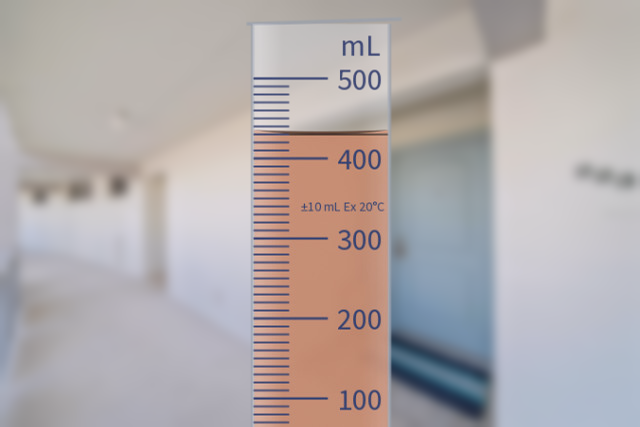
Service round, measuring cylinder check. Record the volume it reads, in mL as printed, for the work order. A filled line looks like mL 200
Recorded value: mL 430
